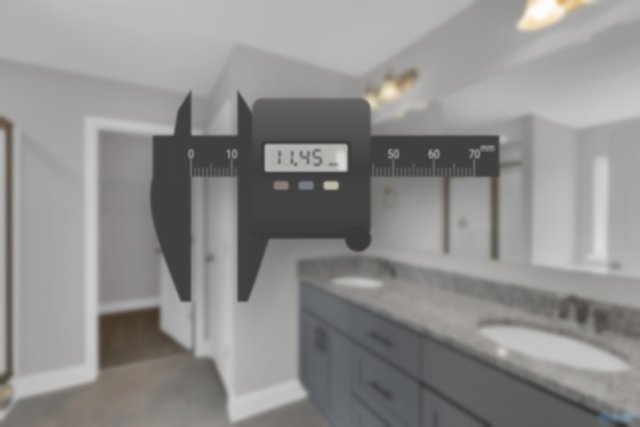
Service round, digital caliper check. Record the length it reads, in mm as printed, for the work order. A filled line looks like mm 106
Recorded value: mm 11.45
